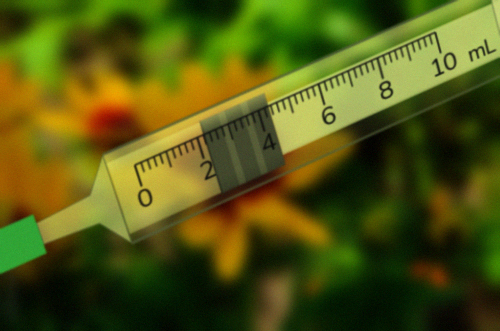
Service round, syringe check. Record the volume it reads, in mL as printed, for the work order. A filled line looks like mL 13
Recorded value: mL 2.2
